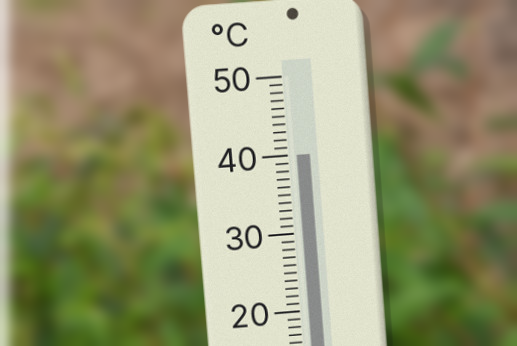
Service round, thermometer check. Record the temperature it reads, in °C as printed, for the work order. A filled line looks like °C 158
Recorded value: °C 40
